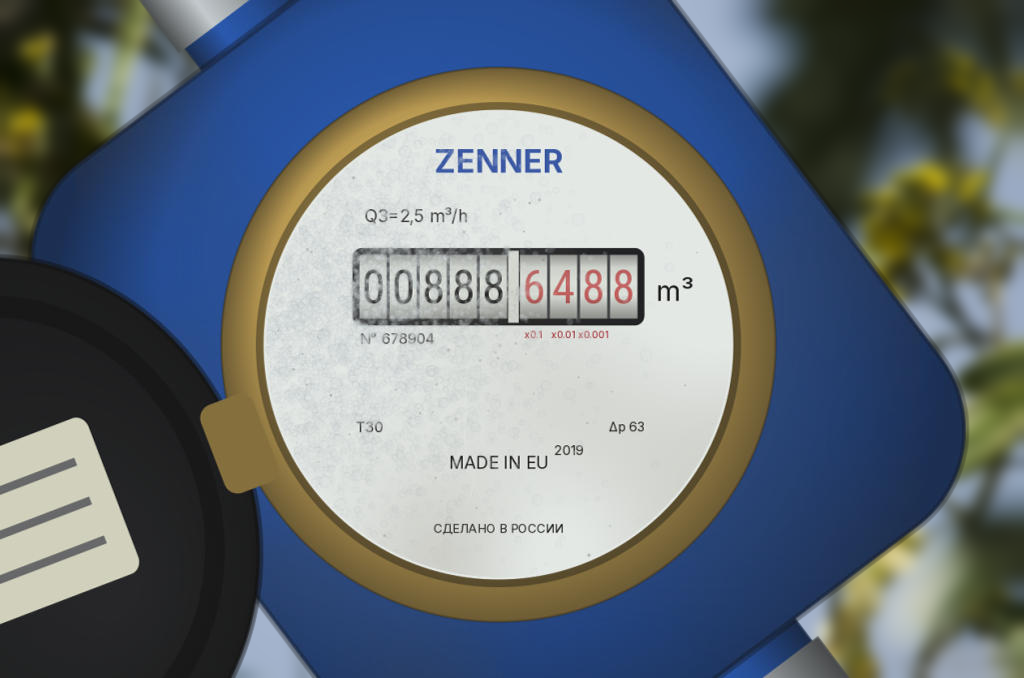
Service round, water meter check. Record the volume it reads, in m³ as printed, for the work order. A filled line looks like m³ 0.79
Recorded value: m³ 888.6488
